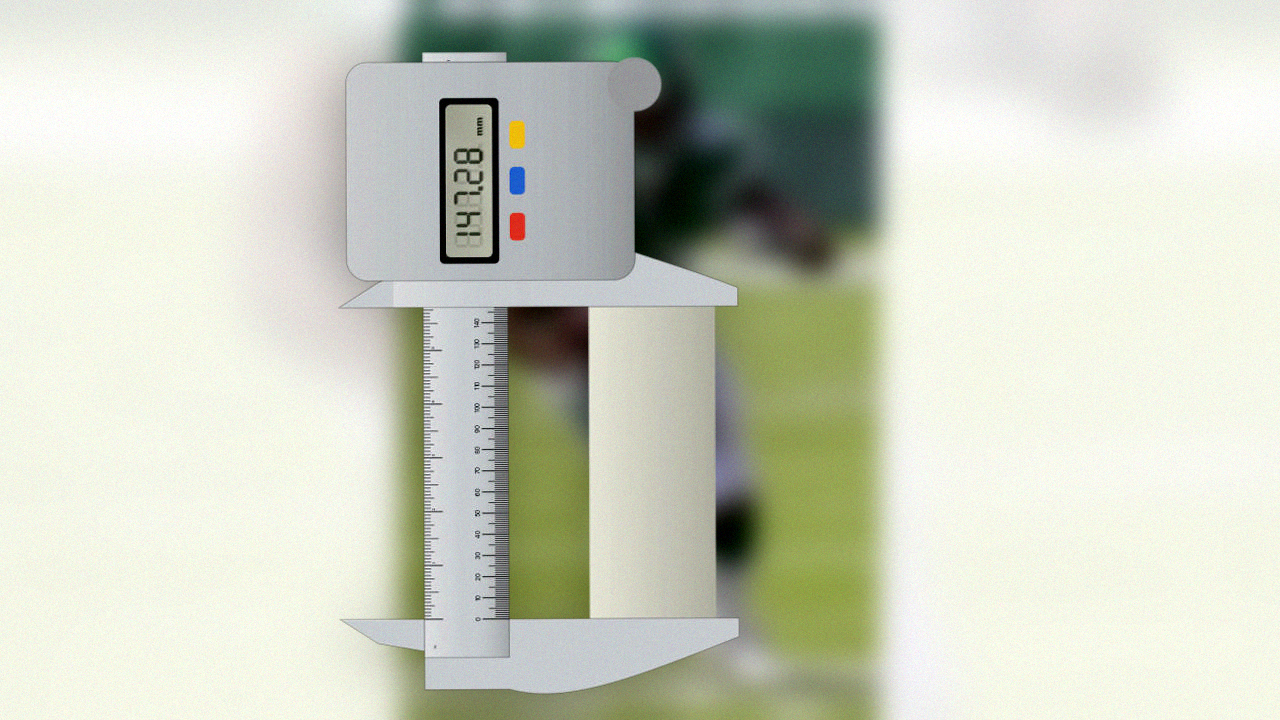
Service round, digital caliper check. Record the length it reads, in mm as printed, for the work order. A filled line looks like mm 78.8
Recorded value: mm 147.28
